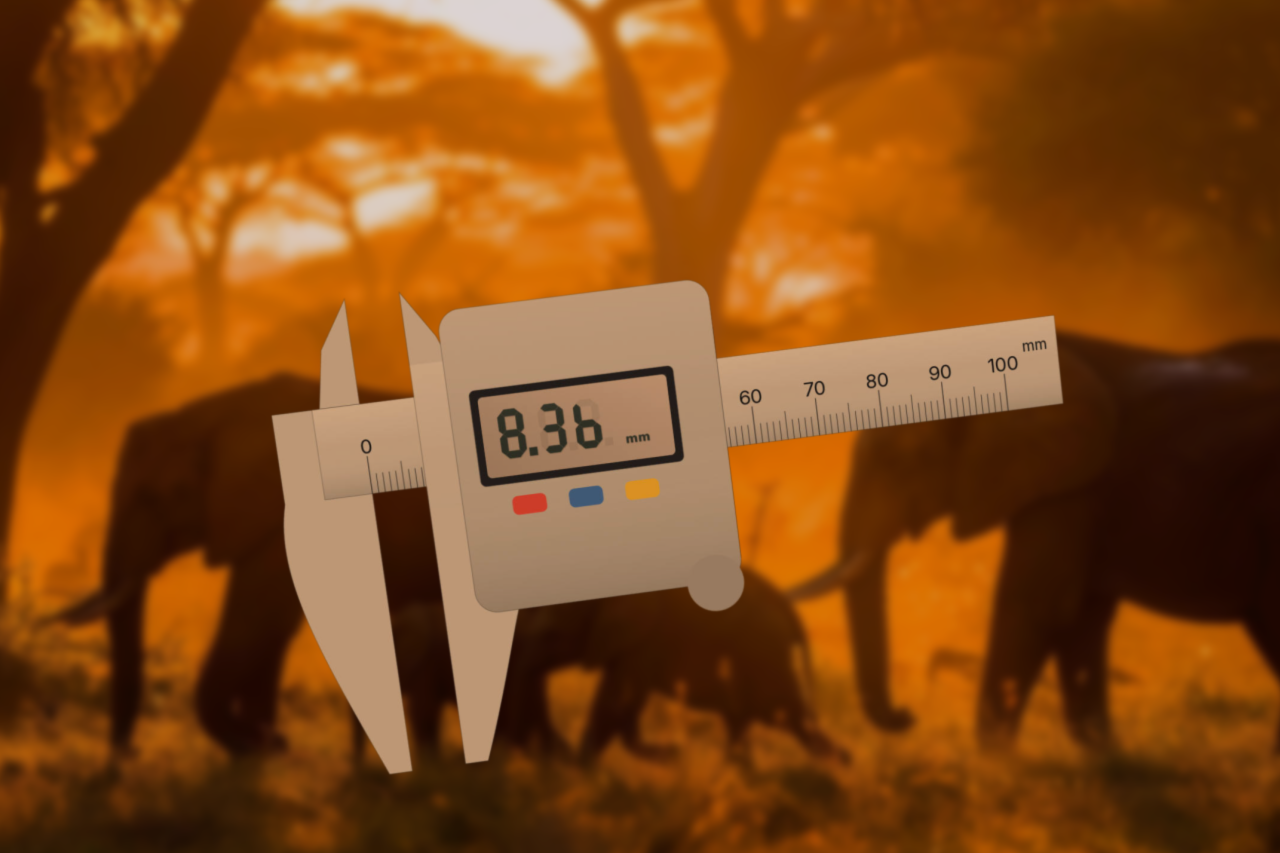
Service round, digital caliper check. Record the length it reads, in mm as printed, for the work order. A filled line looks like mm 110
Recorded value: mm 8.36
